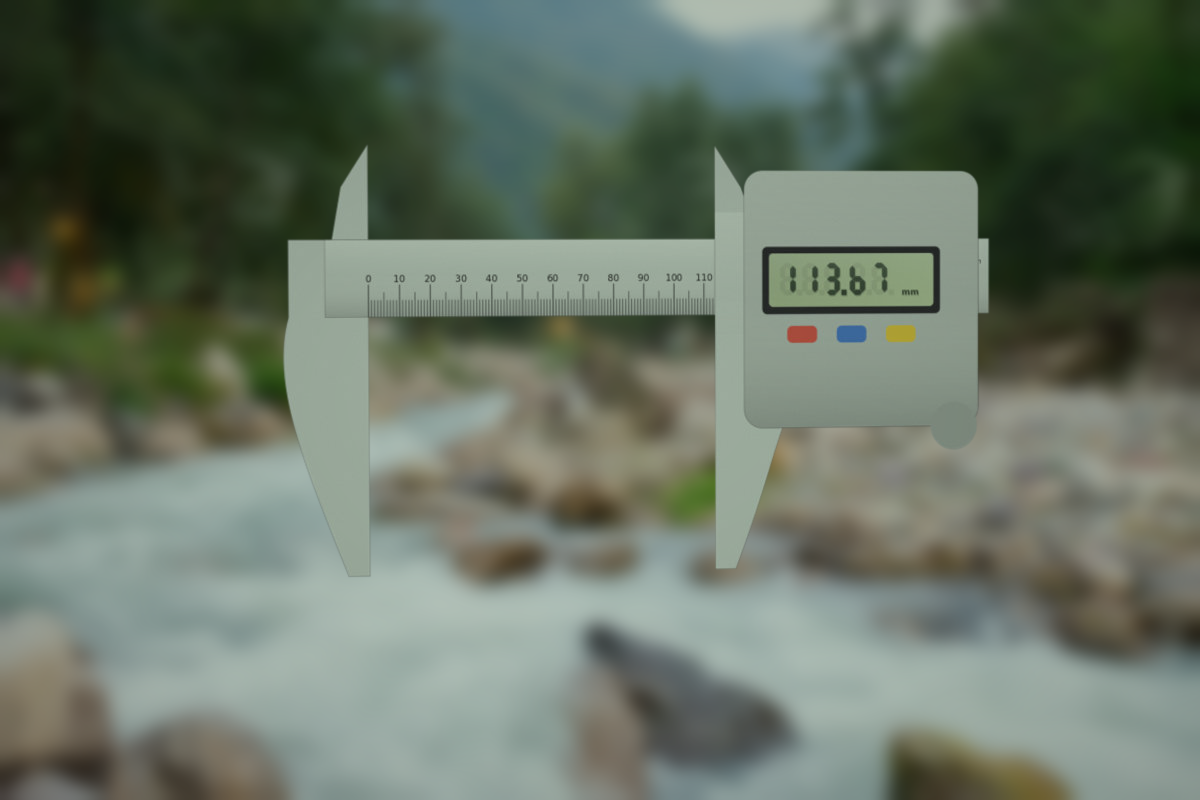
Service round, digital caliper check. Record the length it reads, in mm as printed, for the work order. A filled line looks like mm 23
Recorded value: mm 113.67
